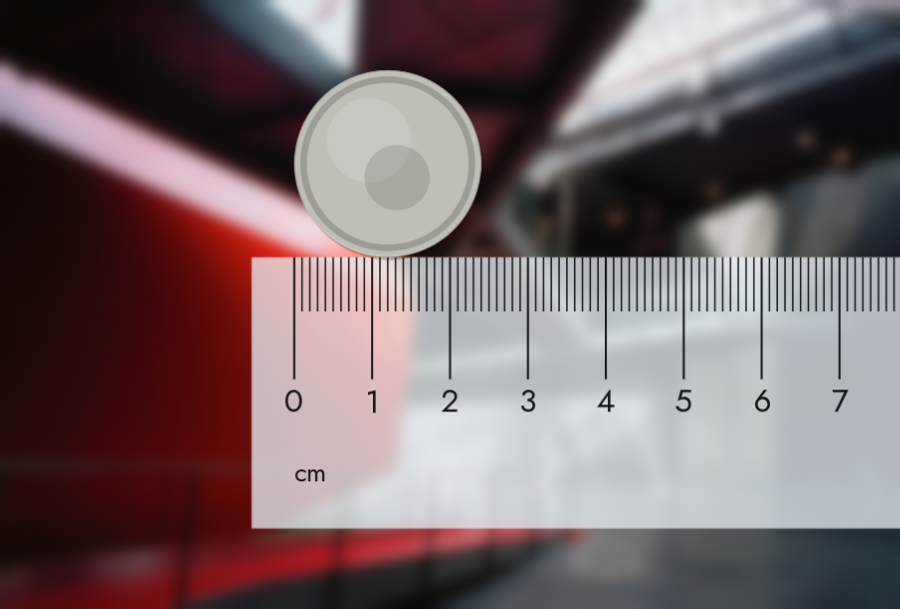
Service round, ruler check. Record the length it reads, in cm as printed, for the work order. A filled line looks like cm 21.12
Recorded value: cm 2.4
